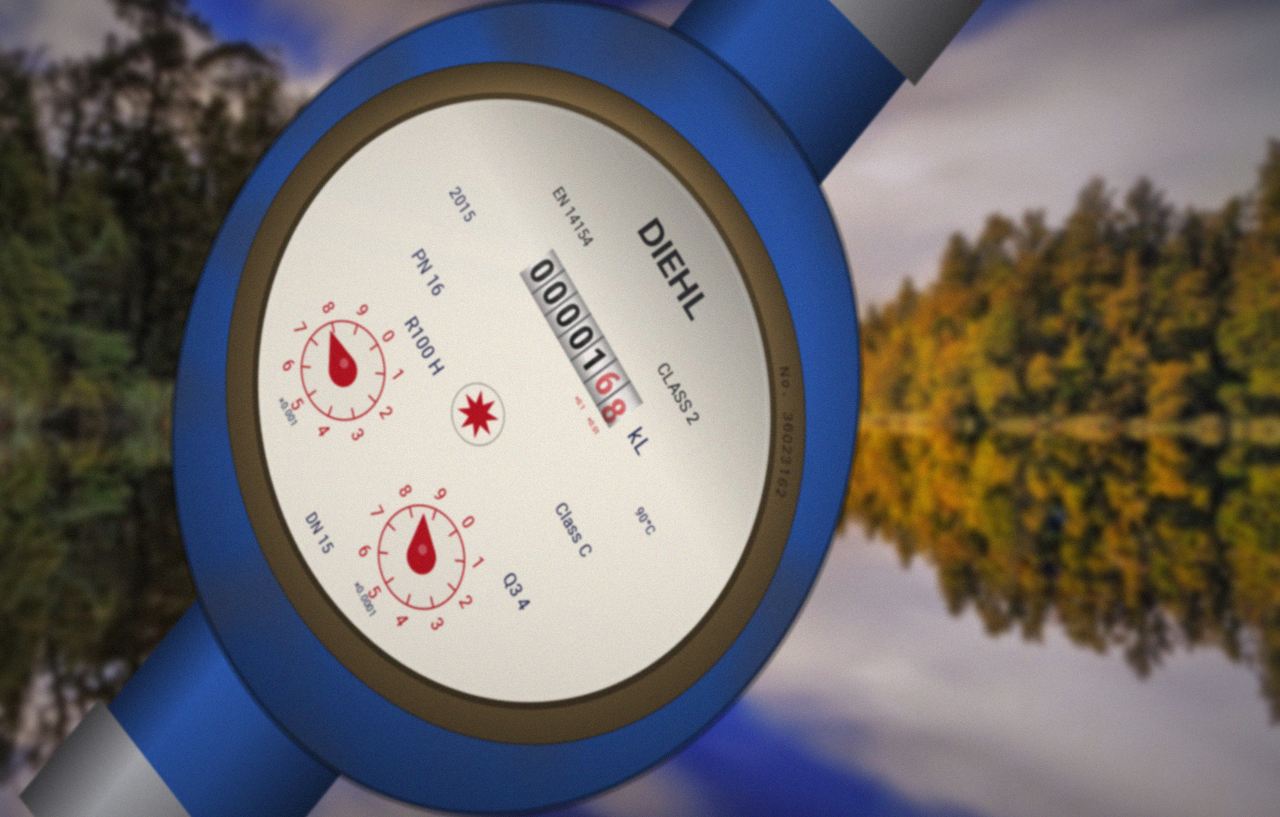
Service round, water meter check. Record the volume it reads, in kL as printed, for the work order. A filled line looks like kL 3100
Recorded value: kL 1.6778
